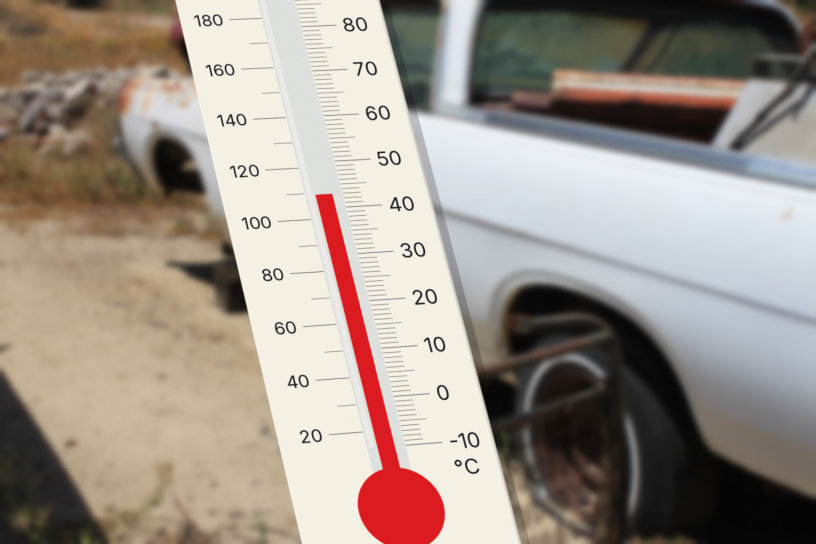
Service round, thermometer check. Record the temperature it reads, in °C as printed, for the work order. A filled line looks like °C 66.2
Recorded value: °C 43
